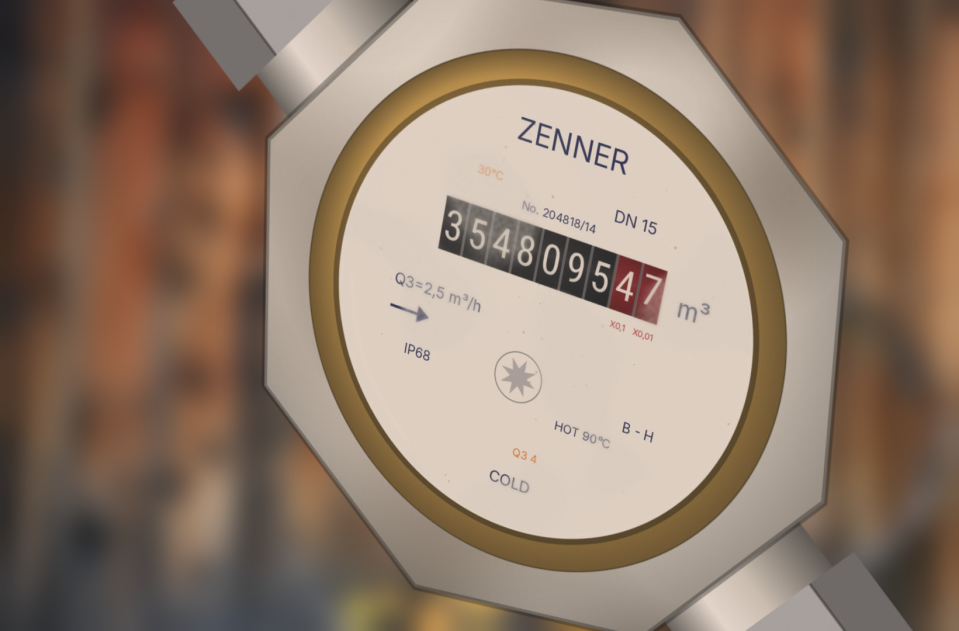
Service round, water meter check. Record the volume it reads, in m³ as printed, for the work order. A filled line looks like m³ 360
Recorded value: m³ 3548095.47
